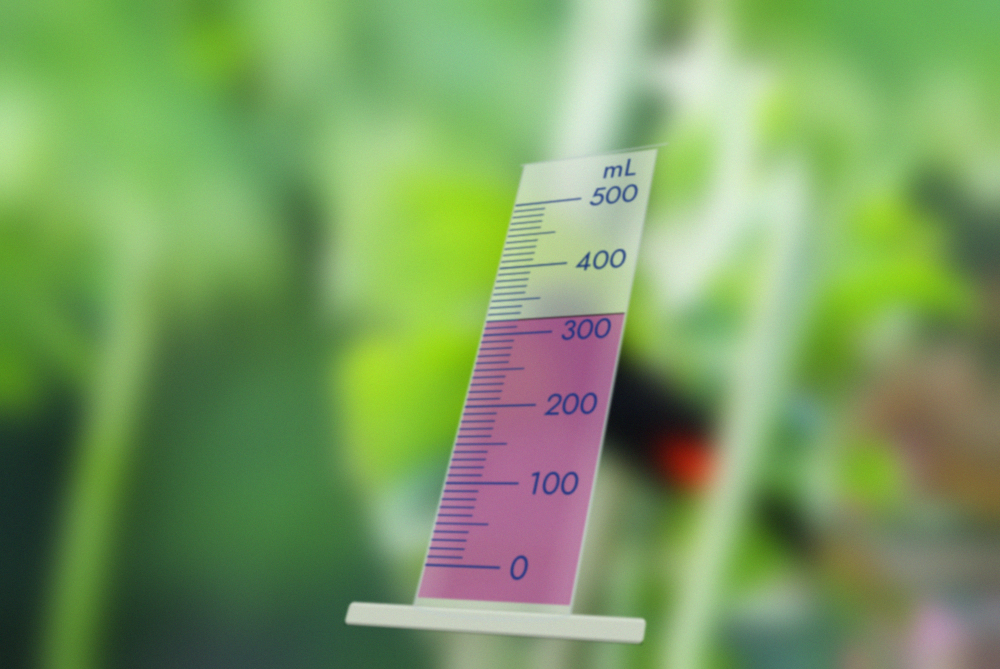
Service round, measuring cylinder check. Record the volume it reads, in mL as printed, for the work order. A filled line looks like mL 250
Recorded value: mL 320
